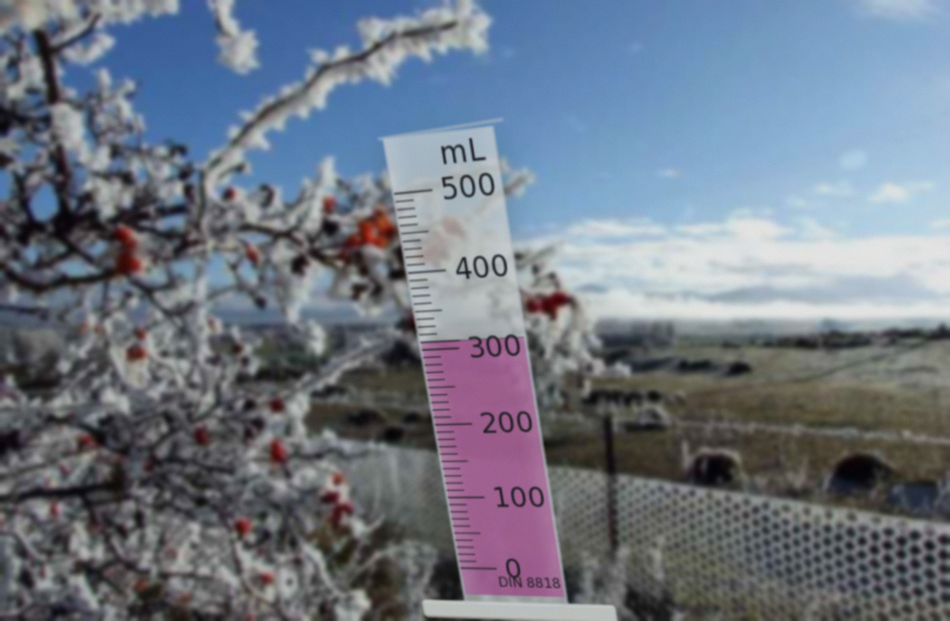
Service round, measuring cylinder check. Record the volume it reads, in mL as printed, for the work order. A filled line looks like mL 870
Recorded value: mL 310
